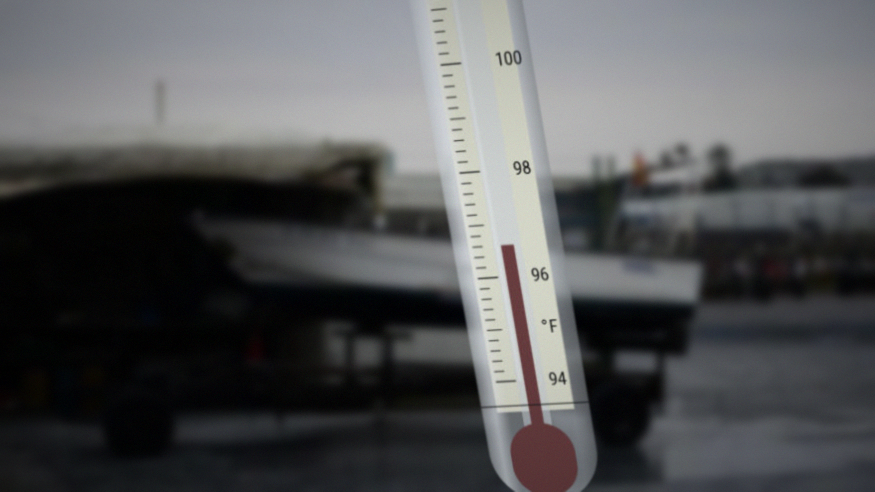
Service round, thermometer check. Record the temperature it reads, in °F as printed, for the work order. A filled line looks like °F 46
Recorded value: °F 96.6
